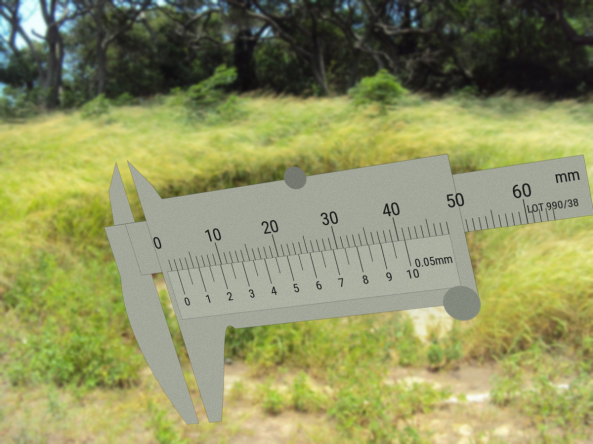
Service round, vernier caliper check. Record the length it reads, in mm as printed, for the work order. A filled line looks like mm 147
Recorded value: mm 2.0
